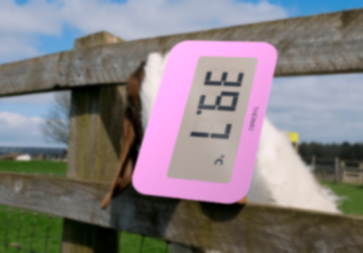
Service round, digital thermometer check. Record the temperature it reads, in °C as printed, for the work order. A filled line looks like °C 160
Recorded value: °C 39.7
